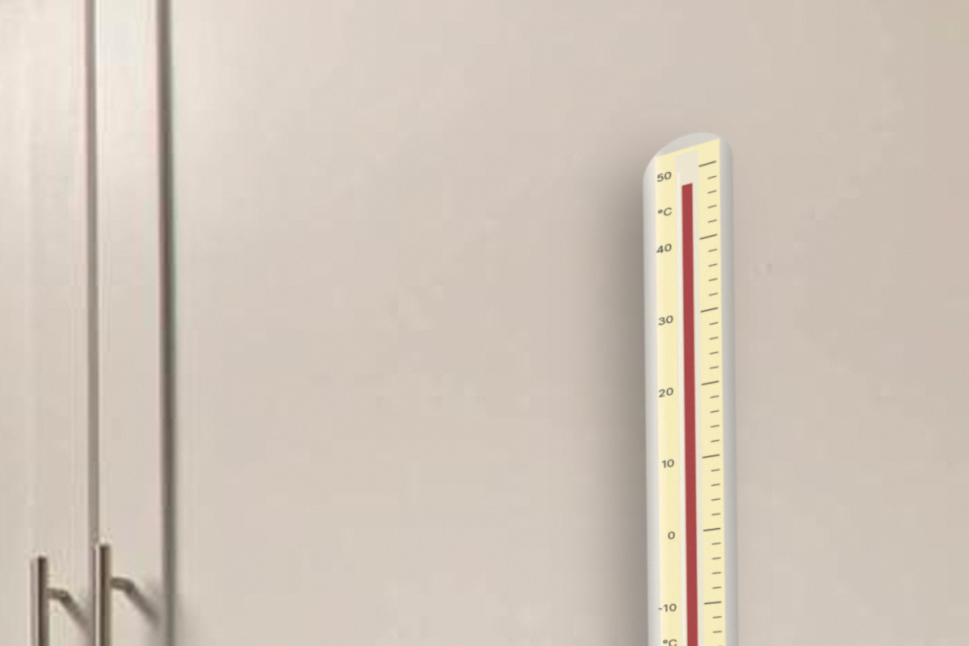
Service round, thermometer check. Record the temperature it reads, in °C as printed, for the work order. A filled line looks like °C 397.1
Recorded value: °C 48
